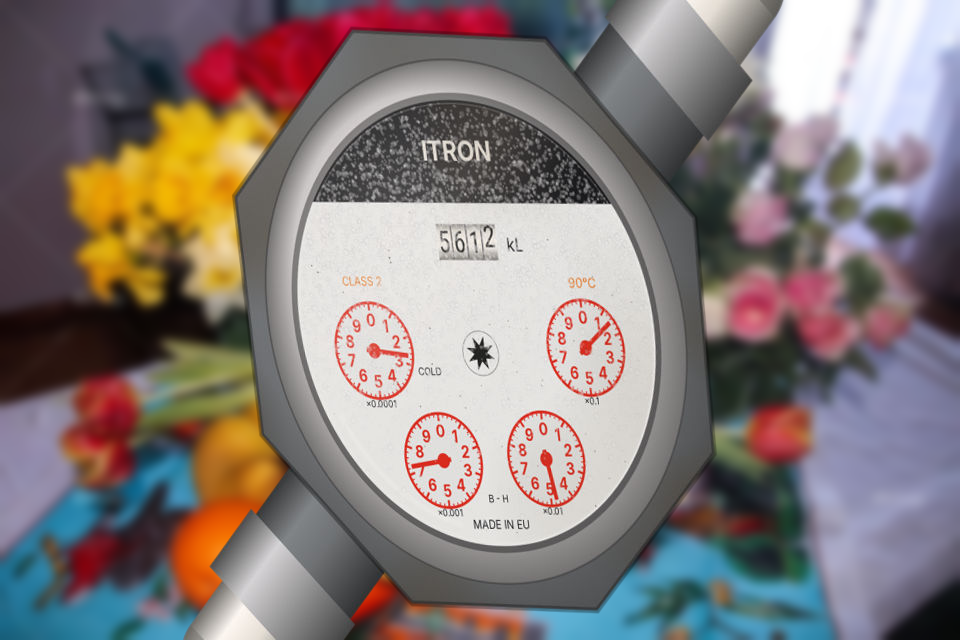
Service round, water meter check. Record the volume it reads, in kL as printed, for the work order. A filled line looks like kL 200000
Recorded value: kL 5612.1472
